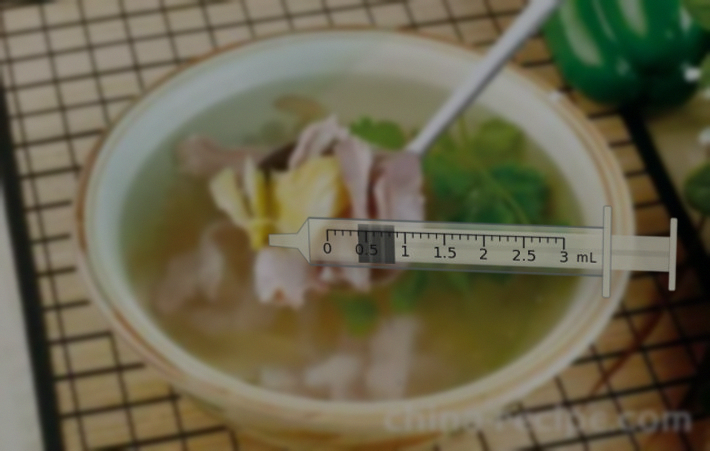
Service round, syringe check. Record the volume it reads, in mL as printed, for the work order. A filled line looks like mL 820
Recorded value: mL 0.4
